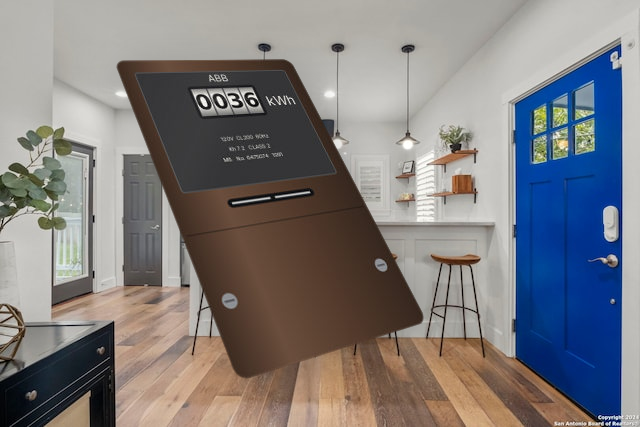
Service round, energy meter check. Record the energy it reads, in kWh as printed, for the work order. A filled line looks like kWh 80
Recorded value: kWh 36
